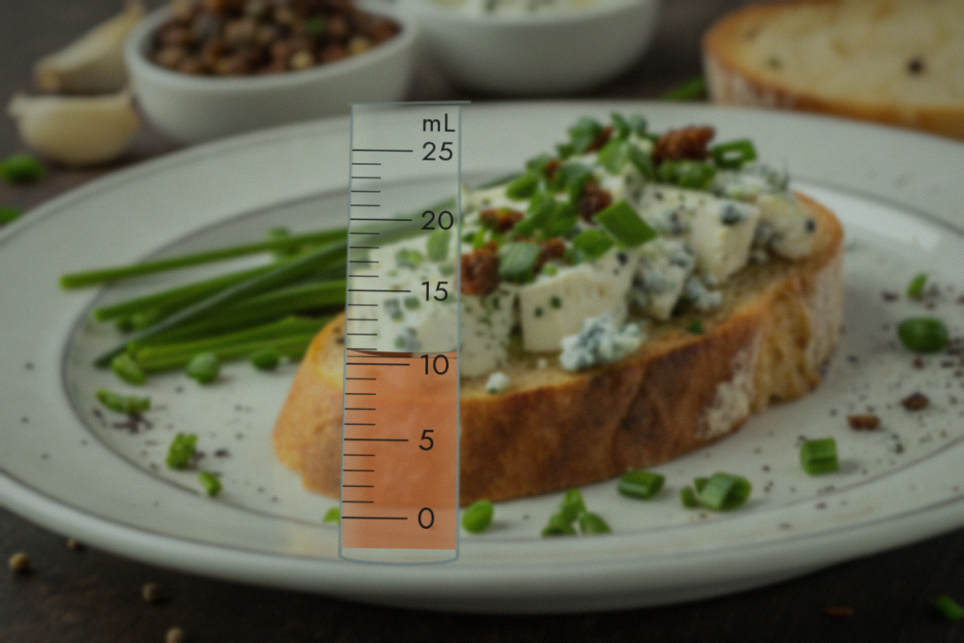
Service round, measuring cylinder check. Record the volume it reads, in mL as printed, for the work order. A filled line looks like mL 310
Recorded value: mL 10.5
